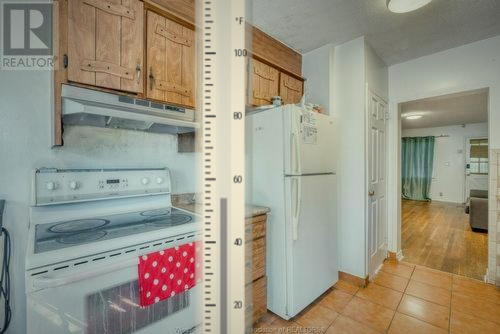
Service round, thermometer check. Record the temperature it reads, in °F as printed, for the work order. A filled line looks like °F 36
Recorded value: °F 54
